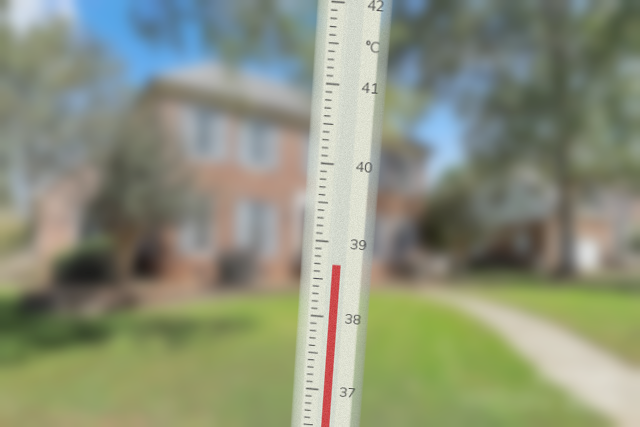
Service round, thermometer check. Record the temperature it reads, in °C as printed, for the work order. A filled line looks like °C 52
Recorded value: °C 38.7
